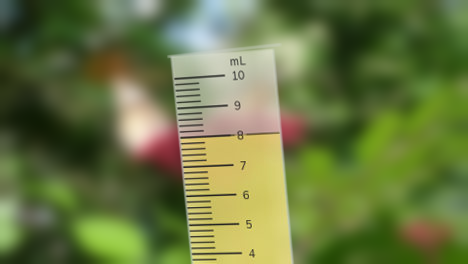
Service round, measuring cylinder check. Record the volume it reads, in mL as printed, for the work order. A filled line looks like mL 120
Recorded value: mL 8
